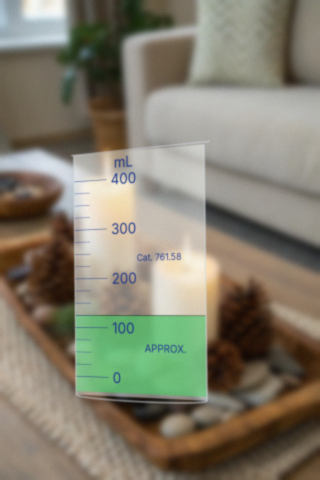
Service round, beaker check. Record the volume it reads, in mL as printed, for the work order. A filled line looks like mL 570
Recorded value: mL 125
